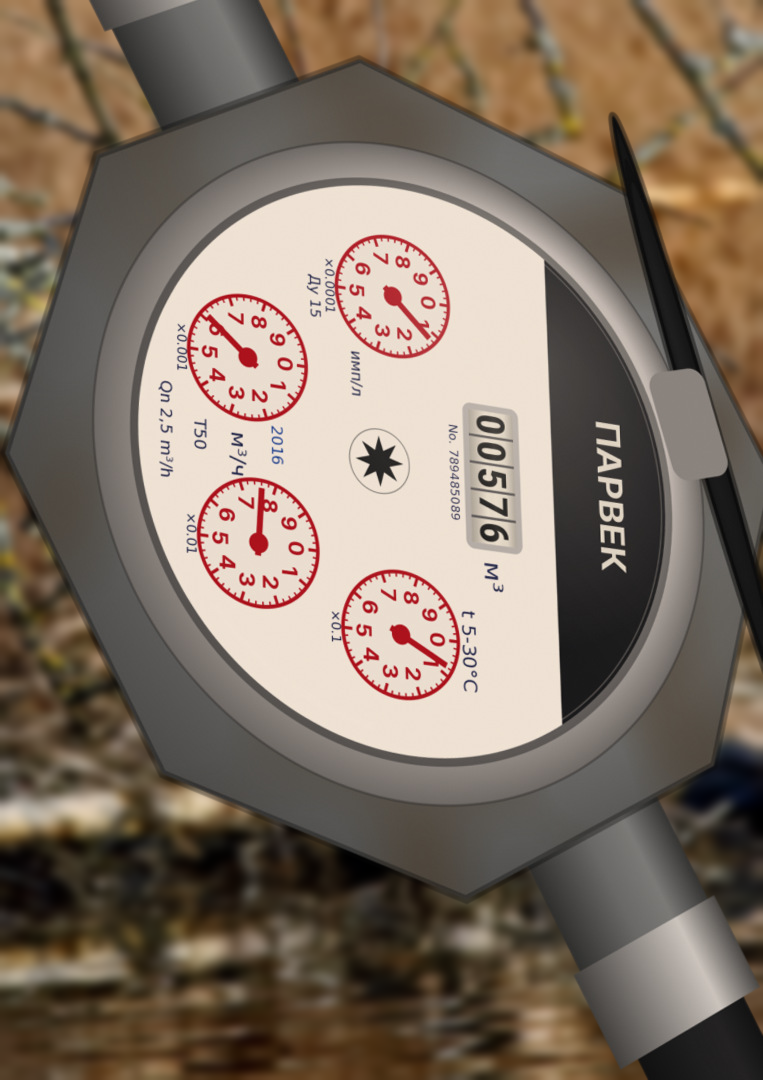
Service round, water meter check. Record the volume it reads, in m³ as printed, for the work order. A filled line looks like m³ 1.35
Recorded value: m³ 576.0761
